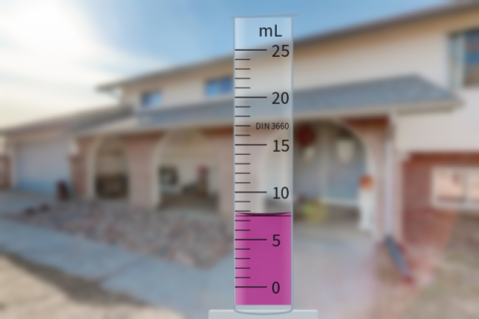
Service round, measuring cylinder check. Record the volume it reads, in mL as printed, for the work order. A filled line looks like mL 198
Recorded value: mL 7.5
